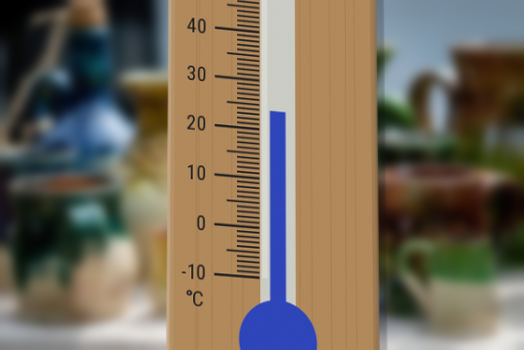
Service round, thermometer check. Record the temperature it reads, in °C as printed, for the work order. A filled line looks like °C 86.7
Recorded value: °C 24
